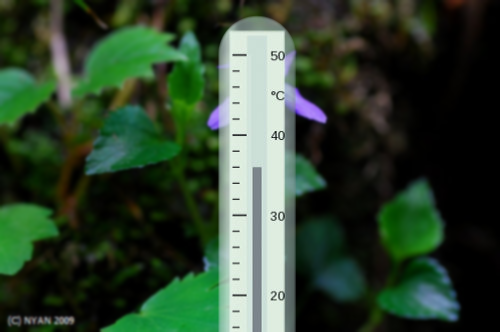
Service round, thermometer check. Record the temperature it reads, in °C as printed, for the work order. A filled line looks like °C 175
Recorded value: °C 36
